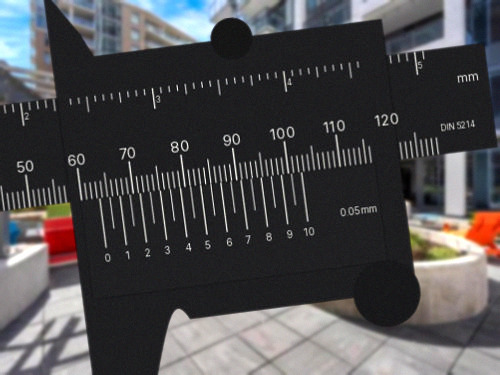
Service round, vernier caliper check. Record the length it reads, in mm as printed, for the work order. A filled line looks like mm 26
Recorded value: mm 63.5
